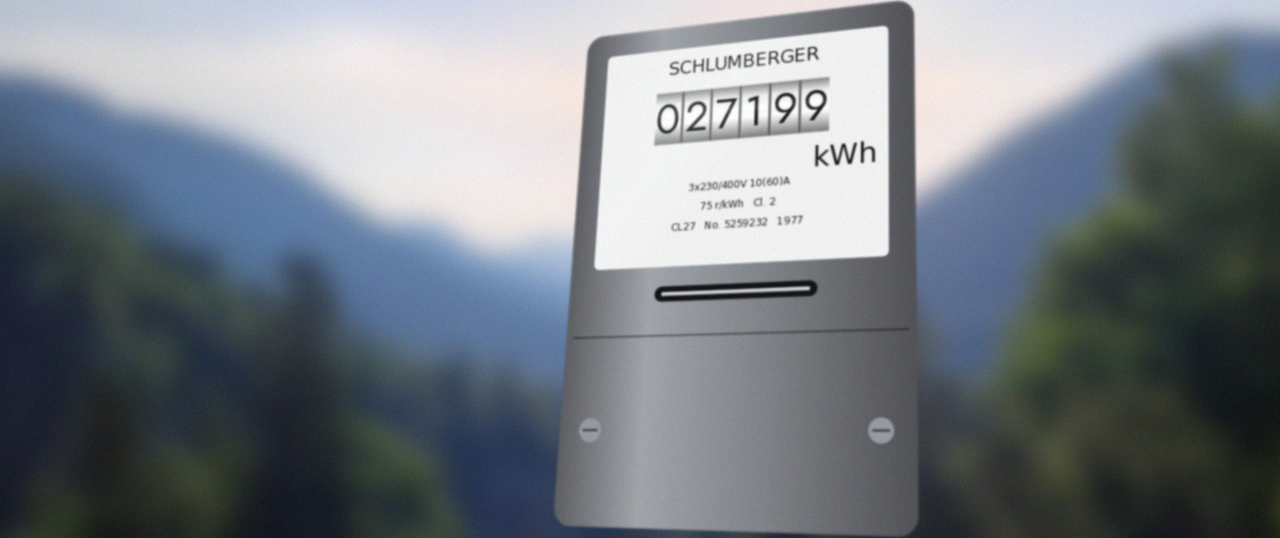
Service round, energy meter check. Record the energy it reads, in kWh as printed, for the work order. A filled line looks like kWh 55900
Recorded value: kWh 27199
